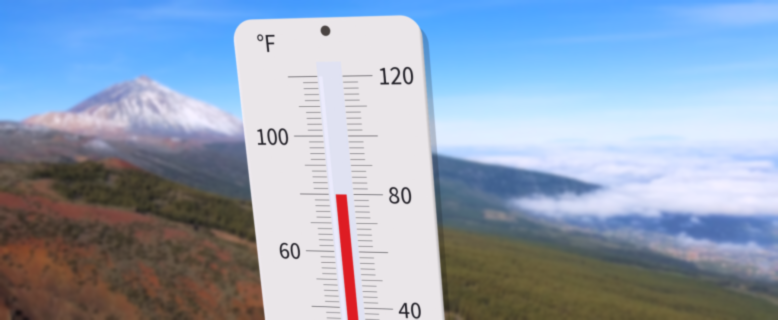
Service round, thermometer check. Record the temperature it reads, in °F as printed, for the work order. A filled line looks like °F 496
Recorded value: °F 80
